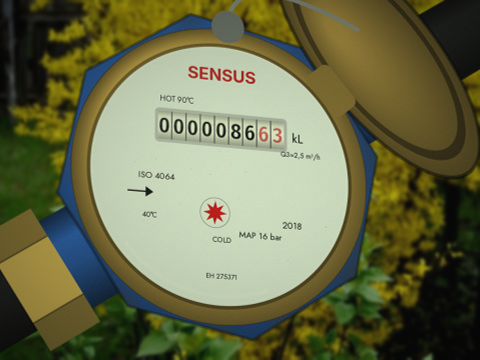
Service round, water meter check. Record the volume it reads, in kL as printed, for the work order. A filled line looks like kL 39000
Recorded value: kL 86.63
